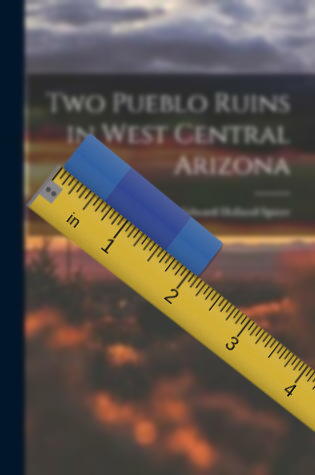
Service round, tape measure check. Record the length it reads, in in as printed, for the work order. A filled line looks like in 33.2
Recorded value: in 2.125
